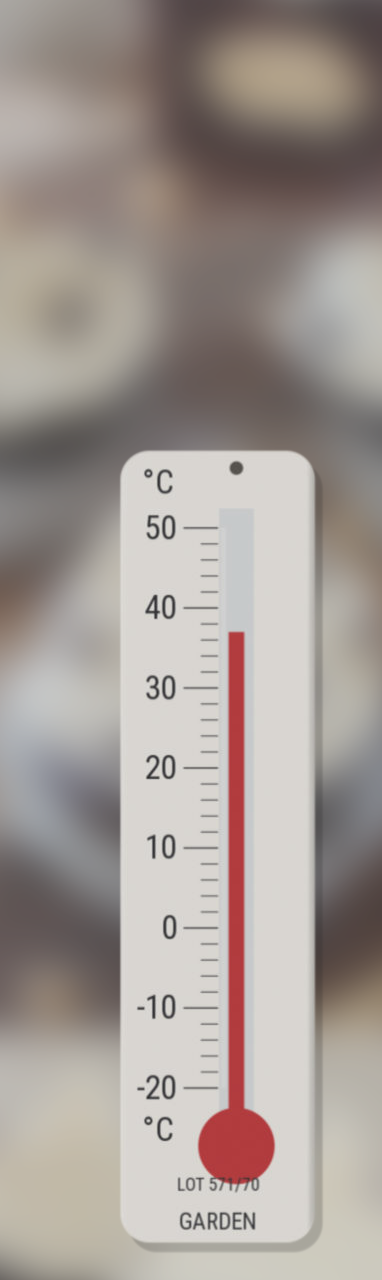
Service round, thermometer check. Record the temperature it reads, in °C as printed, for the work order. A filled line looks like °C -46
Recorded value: °C 37
